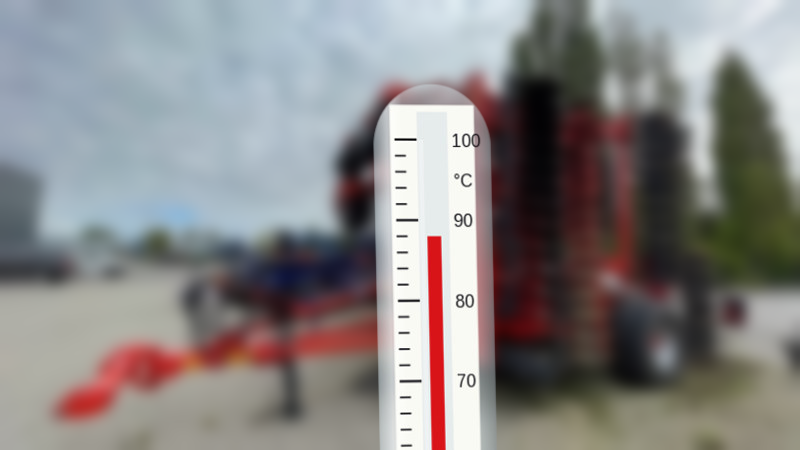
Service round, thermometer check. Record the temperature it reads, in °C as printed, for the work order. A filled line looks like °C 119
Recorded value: °C 88
